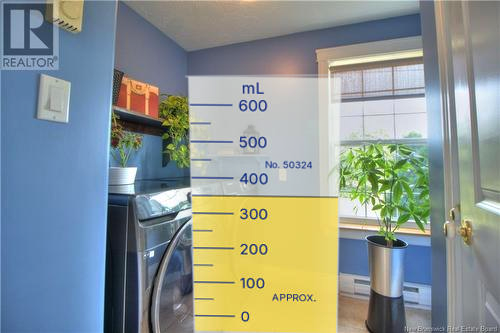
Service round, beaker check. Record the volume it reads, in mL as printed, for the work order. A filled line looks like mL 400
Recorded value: mL 350
